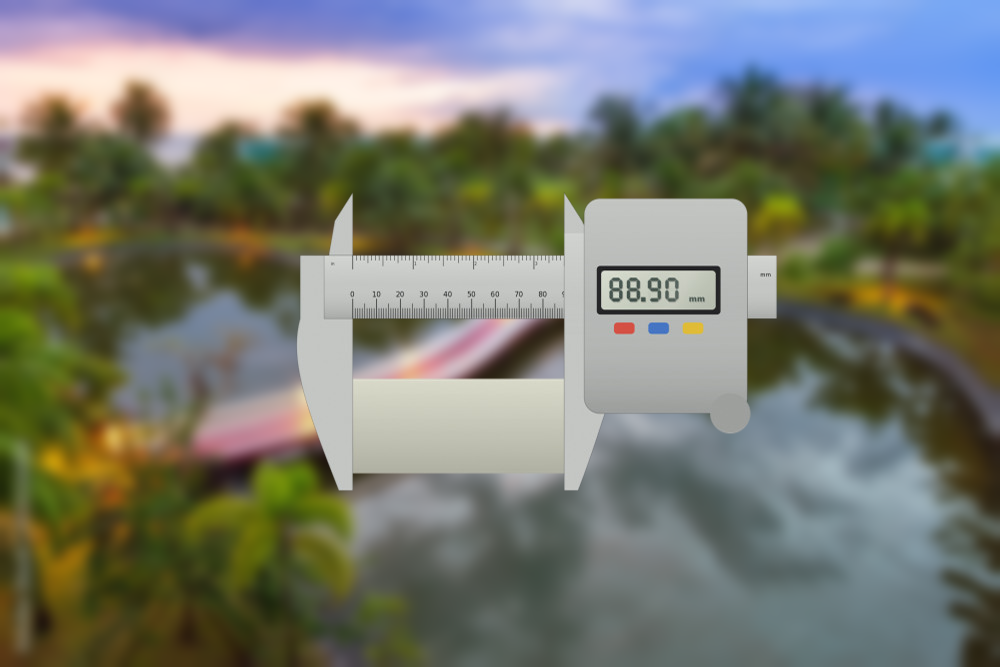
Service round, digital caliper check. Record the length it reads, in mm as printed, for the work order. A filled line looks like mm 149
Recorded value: mm 88.90
